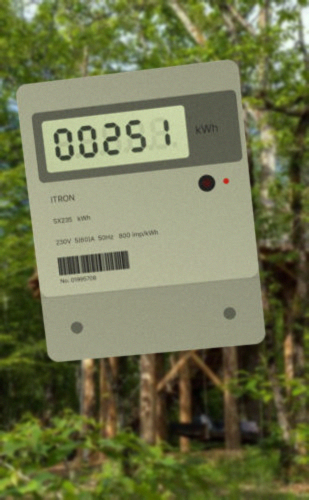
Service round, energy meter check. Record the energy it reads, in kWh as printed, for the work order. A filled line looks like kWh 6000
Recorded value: kWh 251
